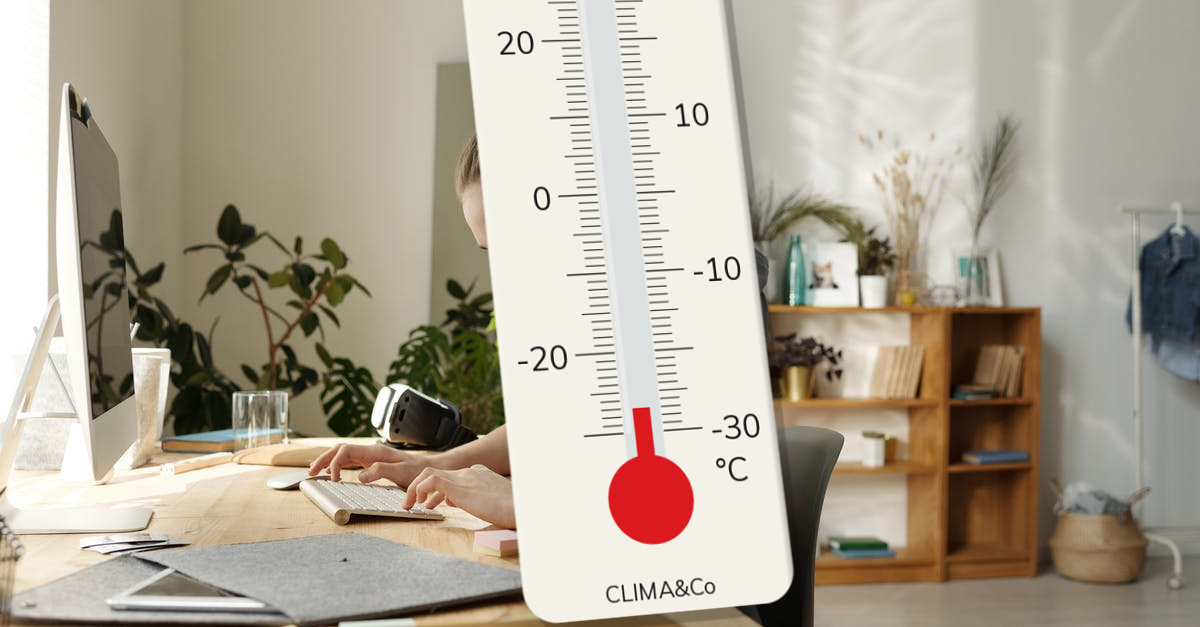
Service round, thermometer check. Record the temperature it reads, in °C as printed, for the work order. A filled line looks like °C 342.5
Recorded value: °C -27
